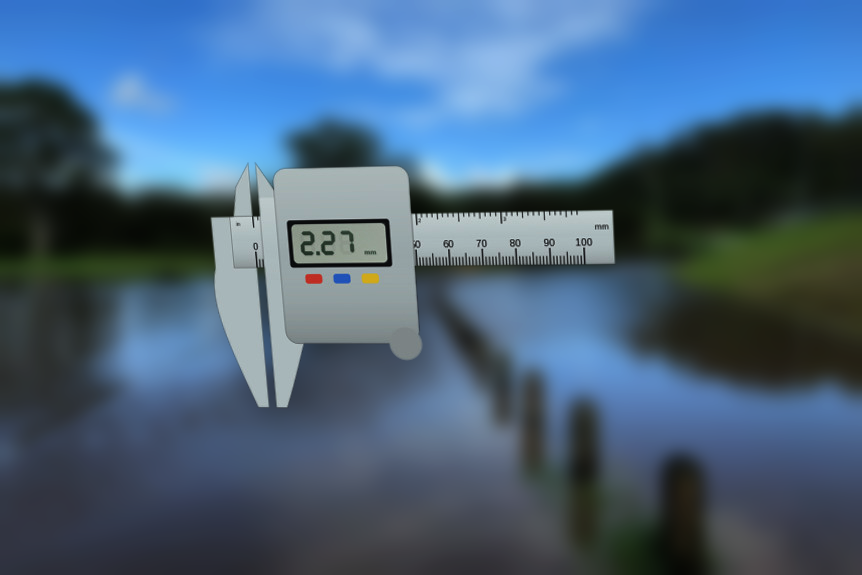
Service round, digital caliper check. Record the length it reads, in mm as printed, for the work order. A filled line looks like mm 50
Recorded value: mm 2.27
